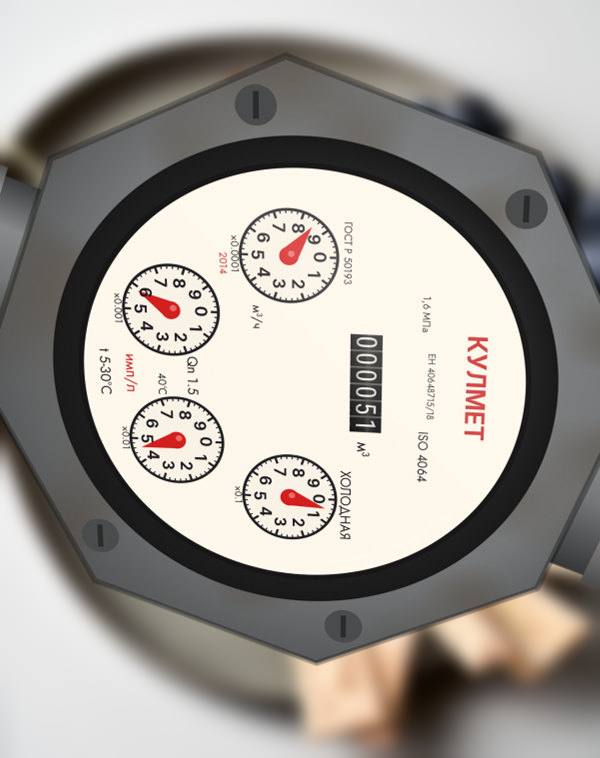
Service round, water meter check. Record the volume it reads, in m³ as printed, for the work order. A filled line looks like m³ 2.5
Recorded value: m³ 51.0458
